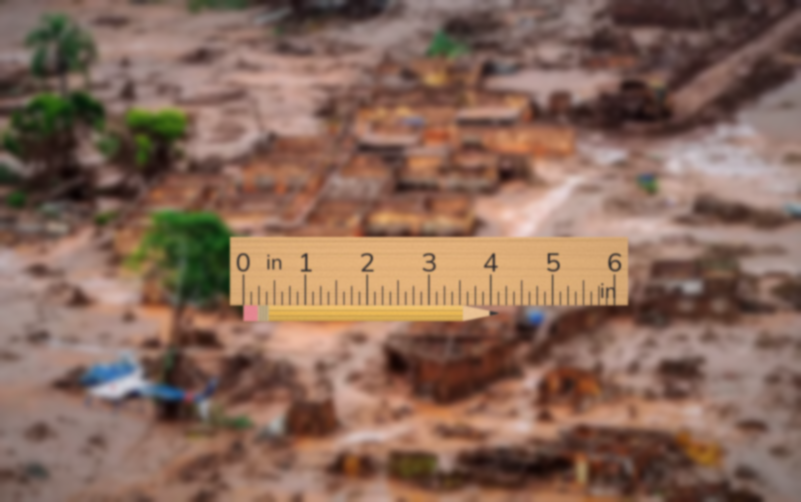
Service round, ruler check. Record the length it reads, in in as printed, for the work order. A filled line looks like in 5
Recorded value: in 4.125
